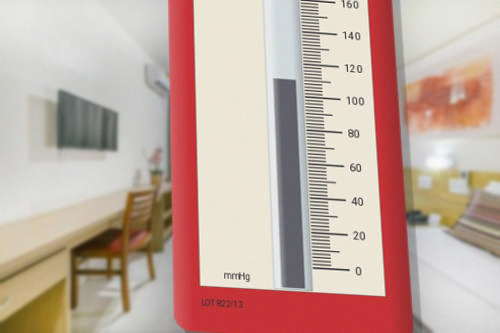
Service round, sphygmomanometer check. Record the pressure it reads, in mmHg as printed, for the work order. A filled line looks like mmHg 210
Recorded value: mmHg 110
